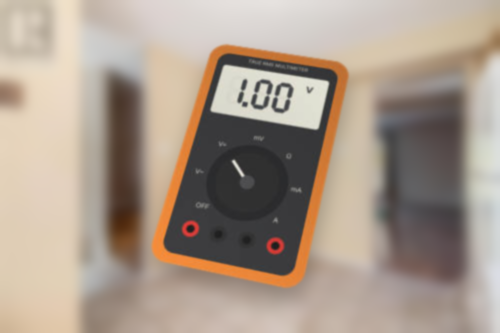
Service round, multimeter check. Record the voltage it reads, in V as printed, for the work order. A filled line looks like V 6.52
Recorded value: V 1.00
